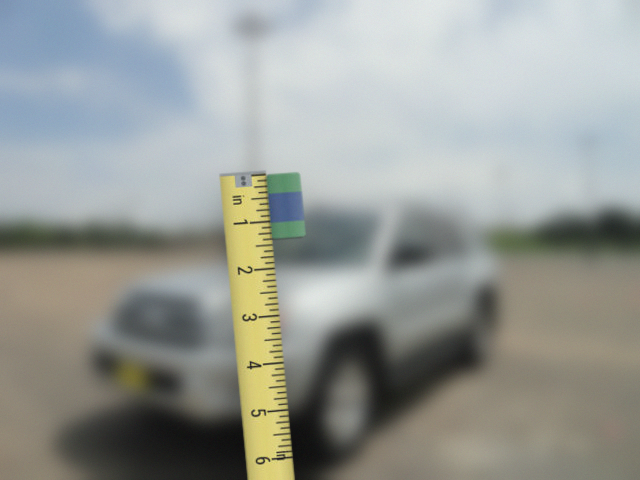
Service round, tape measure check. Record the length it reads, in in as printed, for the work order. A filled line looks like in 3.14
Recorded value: in 1.375
